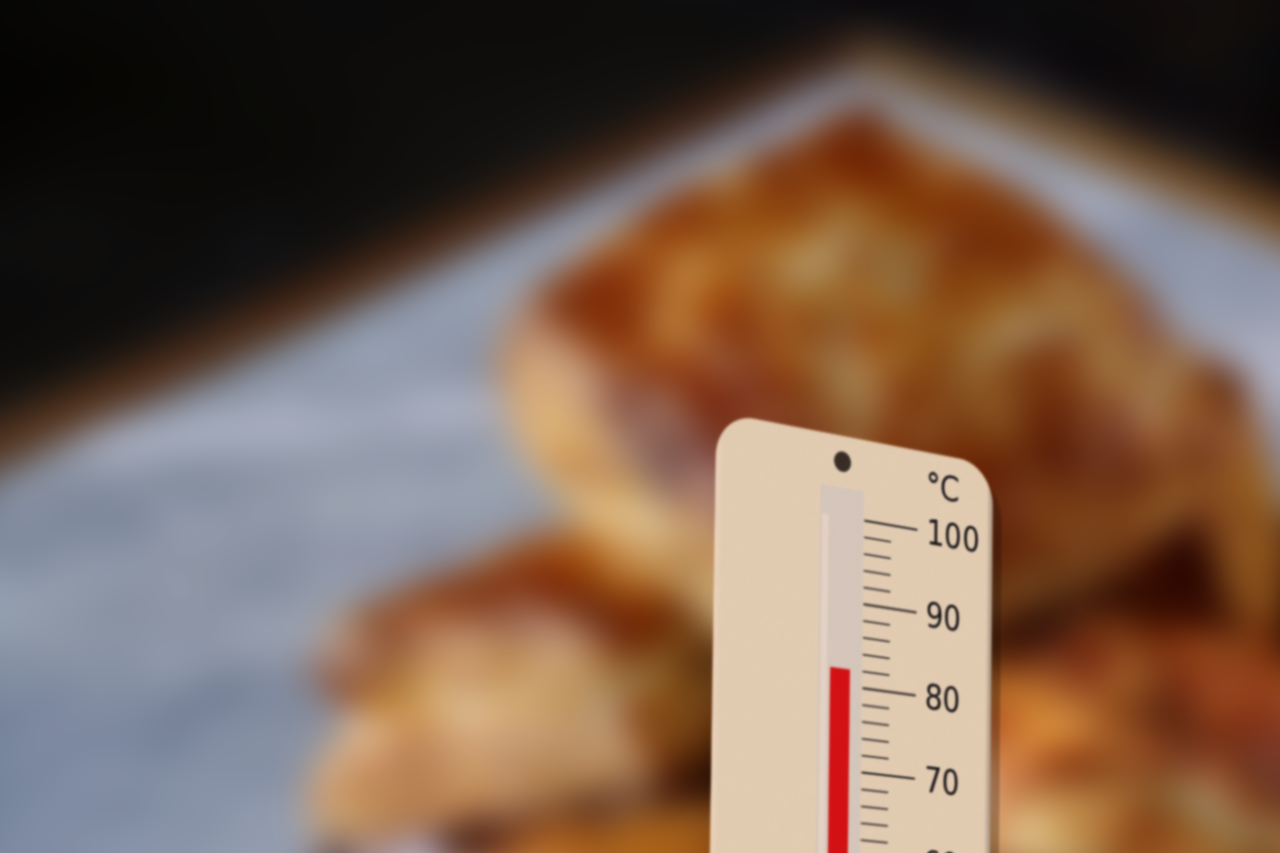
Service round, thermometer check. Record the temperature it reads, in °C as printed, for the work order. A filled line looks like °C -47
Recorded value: °C 82
